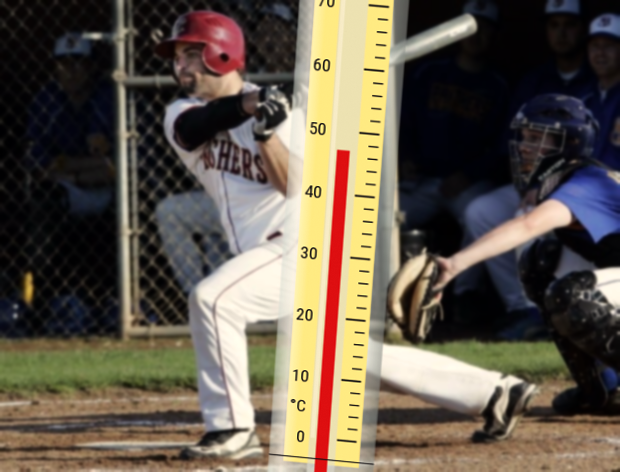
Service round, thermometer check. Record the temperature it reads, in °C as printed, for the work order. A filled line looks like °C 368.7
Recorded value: °C 47
